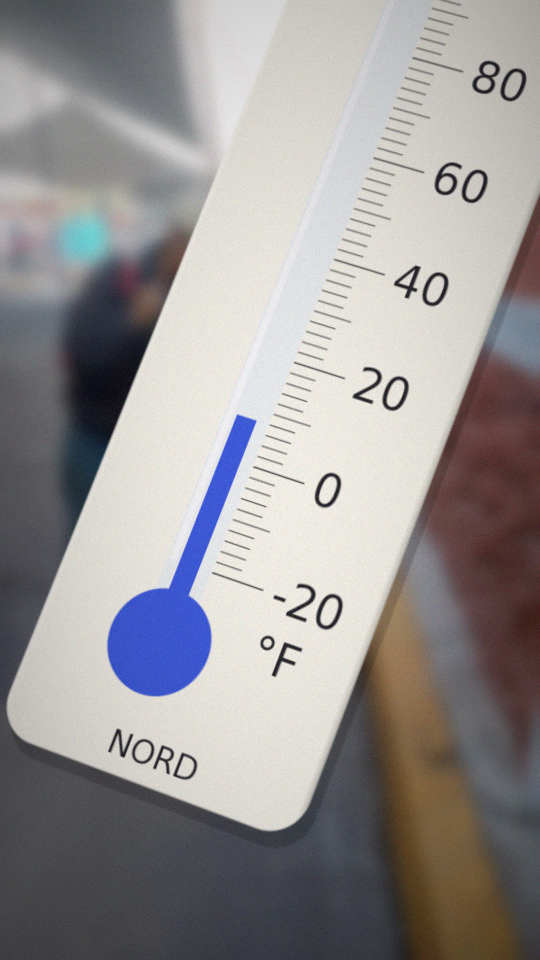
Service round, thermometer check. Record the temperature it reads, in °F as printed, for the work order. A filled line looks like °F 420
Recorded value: °F 8
